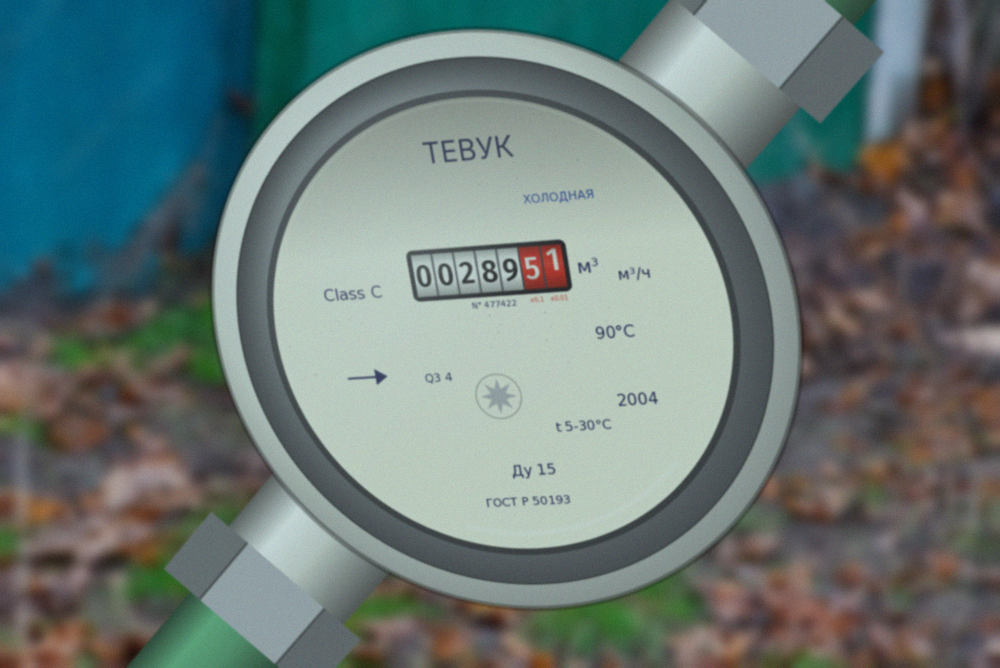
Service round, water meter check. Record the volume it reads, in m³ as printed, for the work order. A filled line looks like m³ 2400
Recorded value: m³ 289.51
